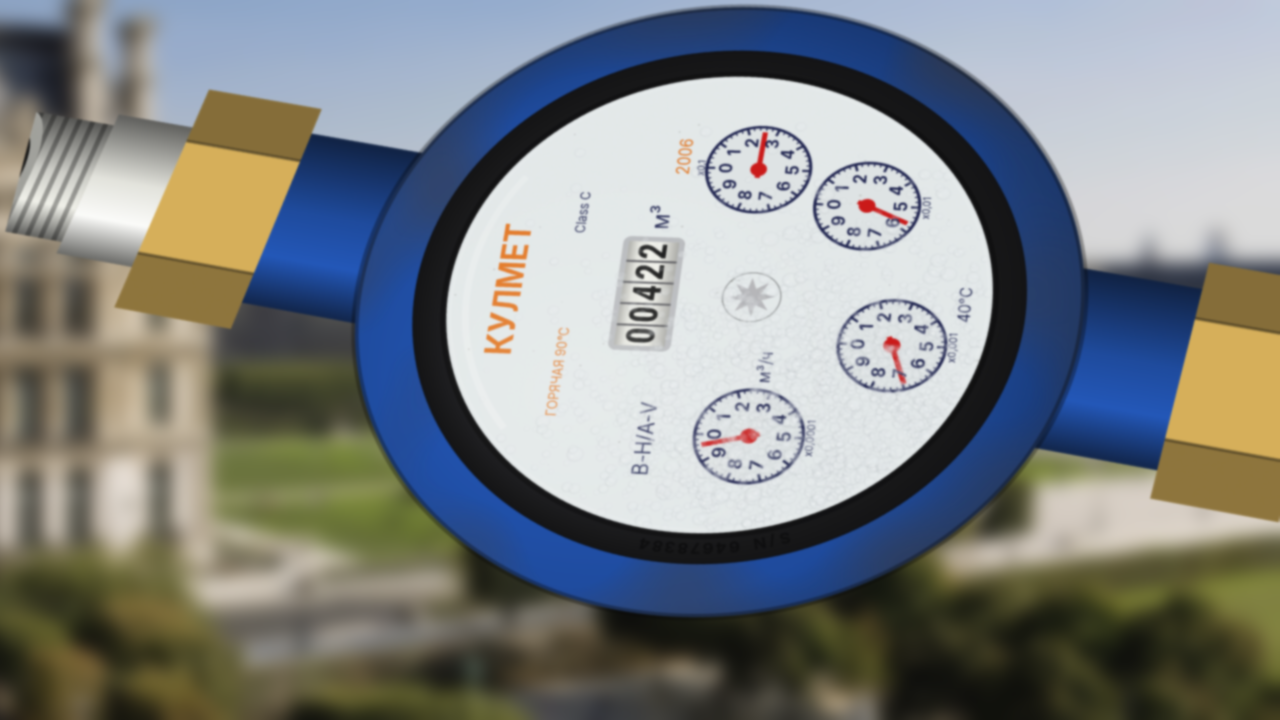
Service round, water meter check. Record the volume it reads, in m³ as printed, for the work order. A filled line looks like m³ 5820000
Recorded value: m³ 422.2569
